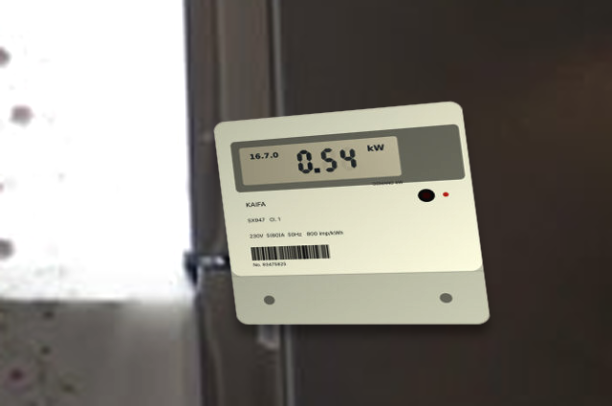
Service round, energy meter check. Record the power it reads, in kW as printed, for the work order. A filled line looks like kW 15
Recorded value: kW 0.54
